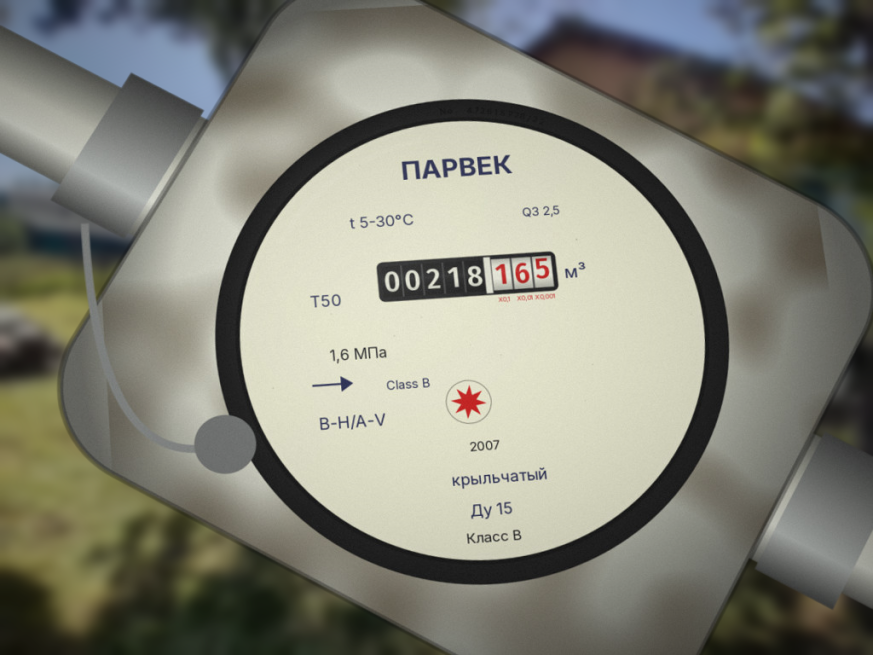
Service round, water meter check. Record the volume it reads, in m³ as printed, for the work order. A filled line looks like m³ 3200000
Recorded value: m³ 218.165
